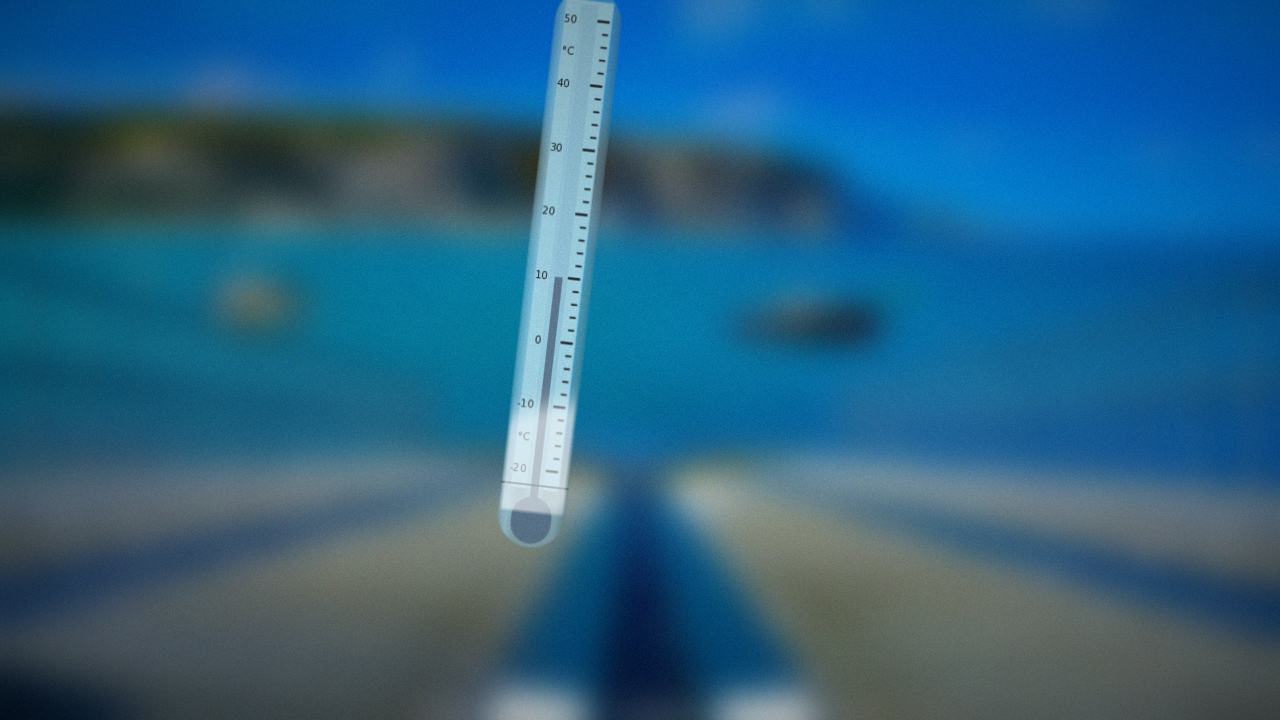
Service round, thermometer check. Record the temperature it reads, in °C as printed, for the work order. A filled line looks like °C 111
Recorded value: °C 10
